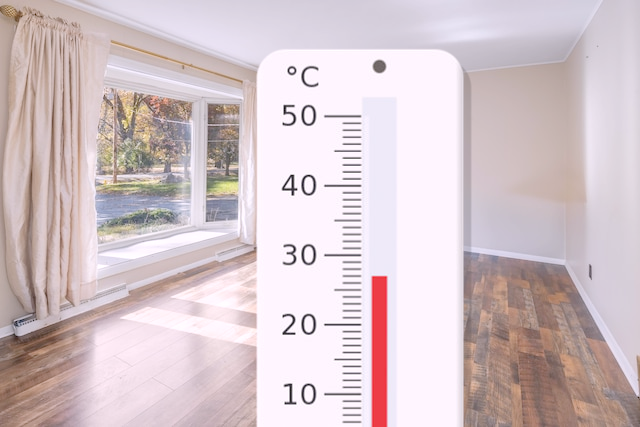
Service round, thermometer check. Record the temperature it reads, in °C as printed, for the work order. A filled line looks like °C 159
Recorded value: °C 27
